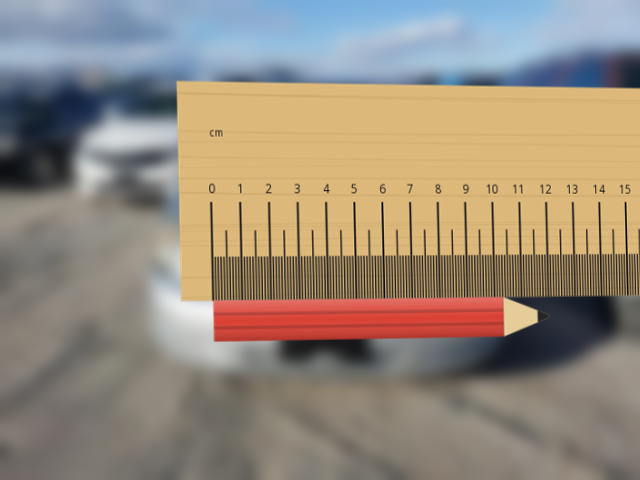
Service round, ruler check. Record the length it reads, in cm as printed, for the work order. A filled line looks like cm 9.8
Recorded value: cm 12
